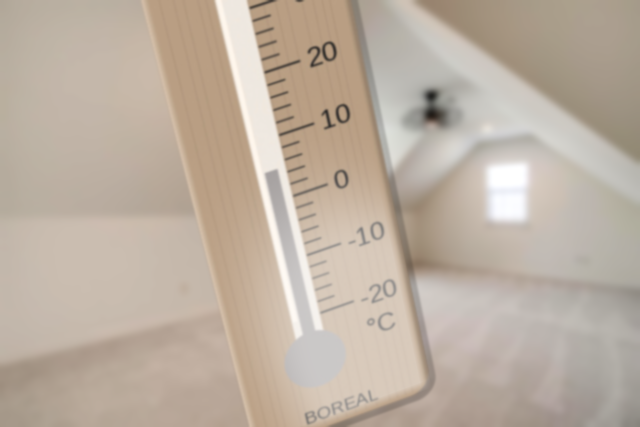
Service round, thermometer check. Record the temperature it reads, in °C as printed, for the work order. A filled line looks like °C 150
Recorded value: °C 5
